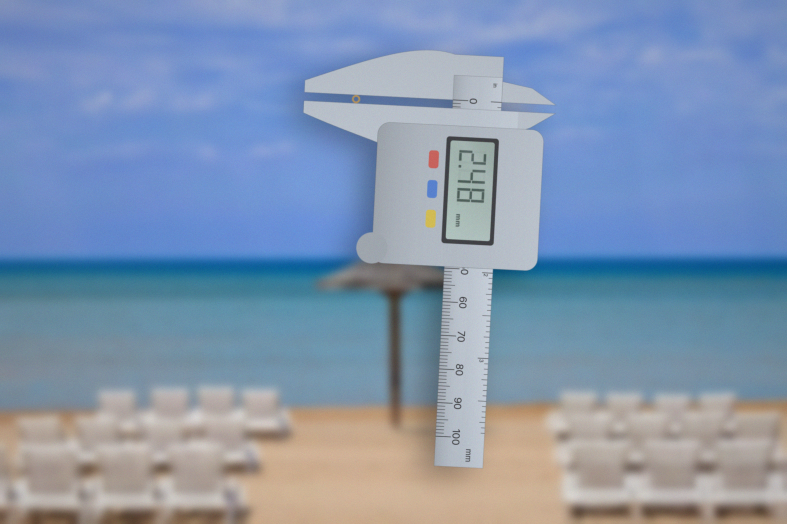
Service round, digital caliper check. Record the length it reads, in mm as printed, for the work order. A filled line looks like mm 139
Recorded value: mm 2.48
